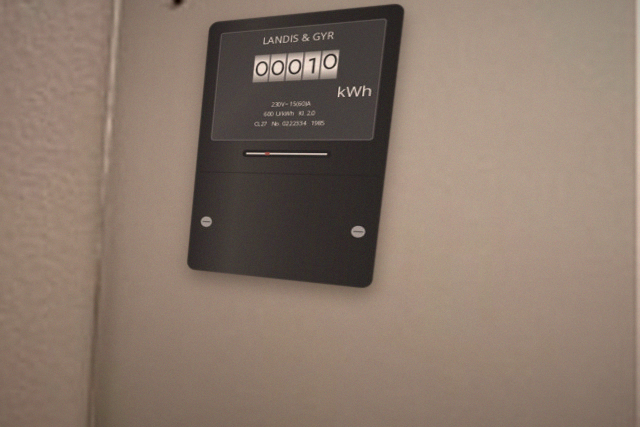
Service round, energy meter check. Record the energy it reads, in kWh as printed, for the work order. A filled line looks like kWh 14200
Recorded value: kWh 10
